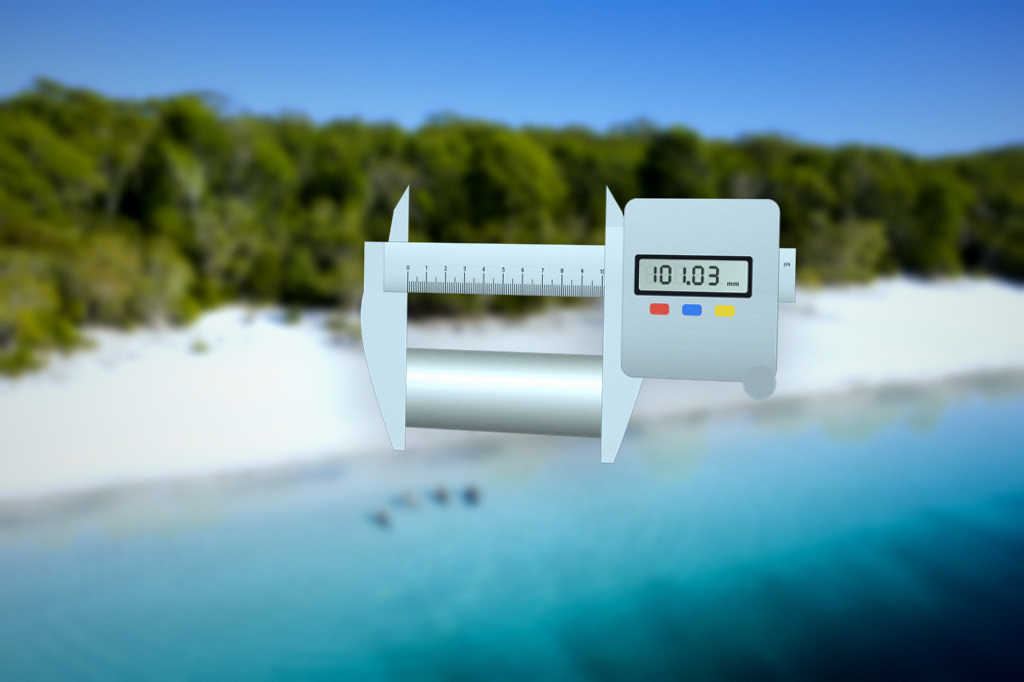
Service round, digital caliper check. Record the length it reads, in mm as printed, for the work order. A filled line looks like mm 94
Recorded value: mm 101.03
